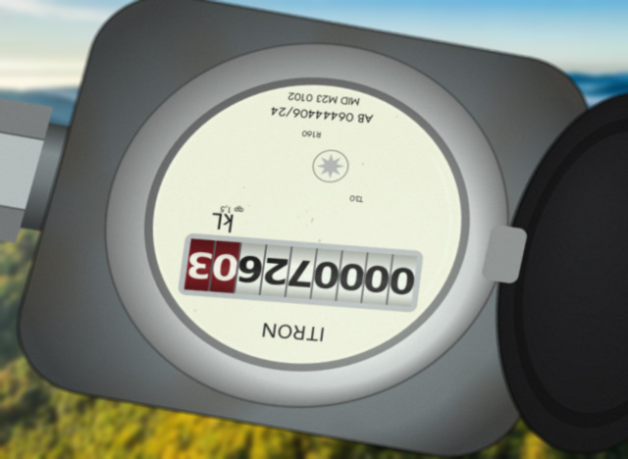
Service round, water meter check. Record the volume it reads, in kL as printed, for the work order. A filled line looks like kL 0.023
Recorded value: kL 726.03
